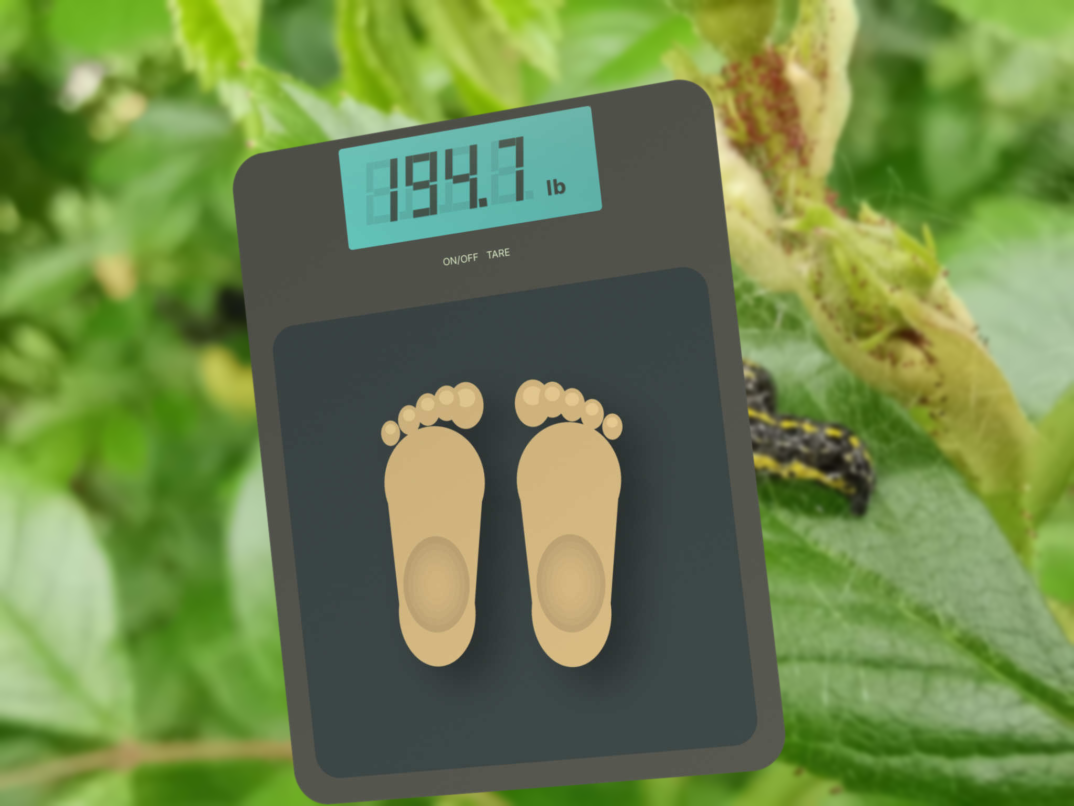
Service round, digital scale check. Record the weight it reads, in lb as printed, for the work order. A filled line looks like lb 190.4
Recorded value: lb 194.7
